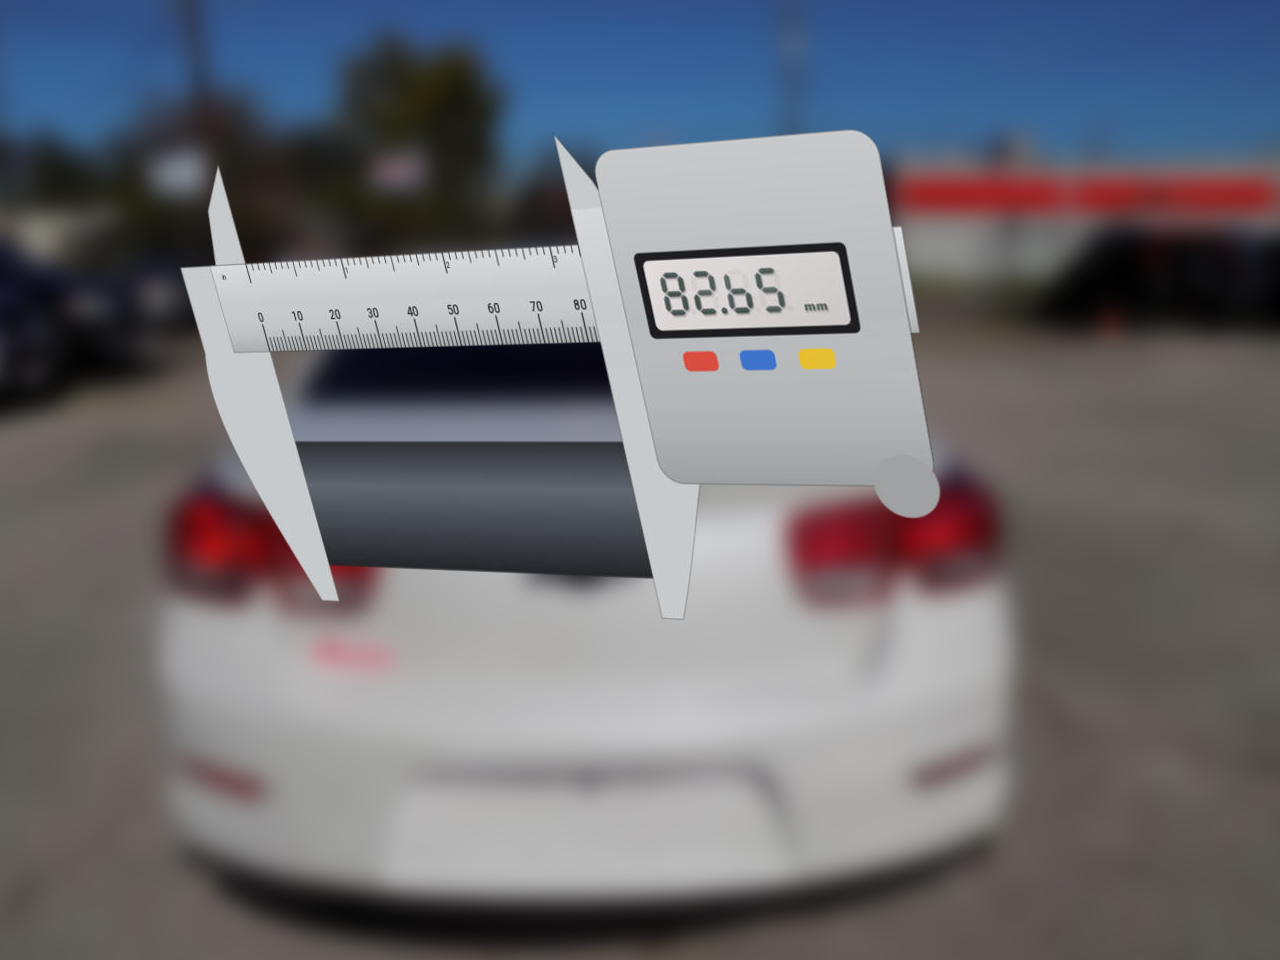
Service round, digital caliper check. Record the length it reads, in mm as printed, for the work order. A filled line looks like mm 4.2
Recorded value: mm 82.65
